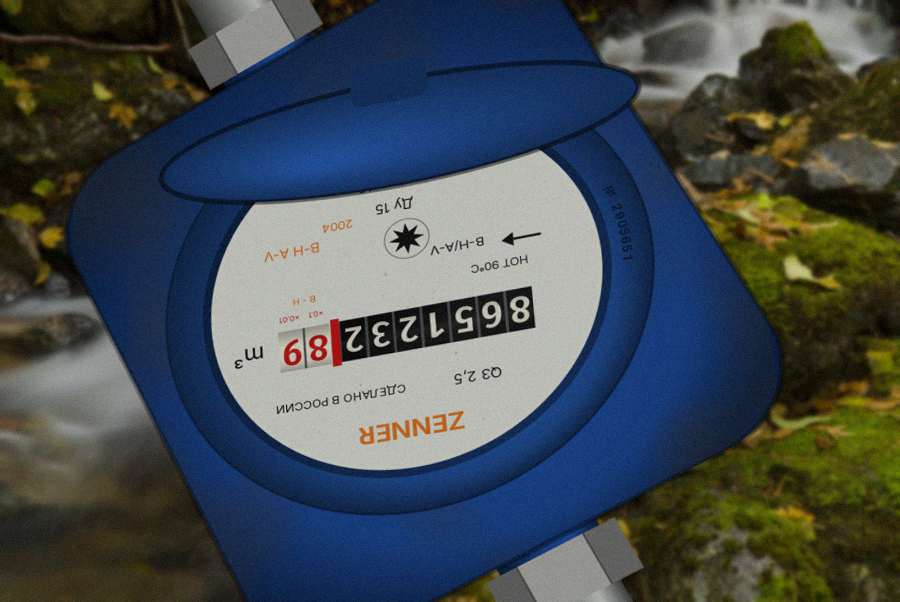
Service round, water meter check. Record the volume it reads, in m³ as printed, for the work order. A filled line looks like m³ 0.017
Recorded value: m³ 8651232.89
